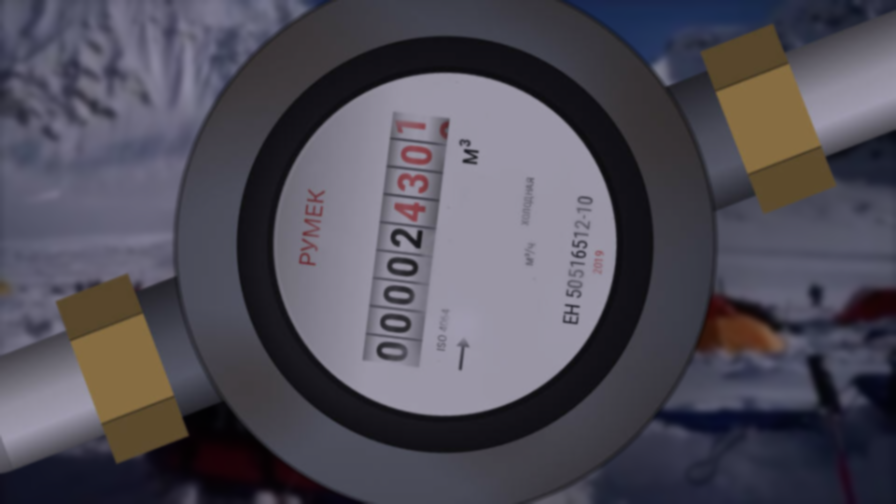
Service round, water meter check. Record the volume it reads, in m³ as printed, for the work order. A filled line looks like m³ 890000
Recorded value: m³ 2.4301
